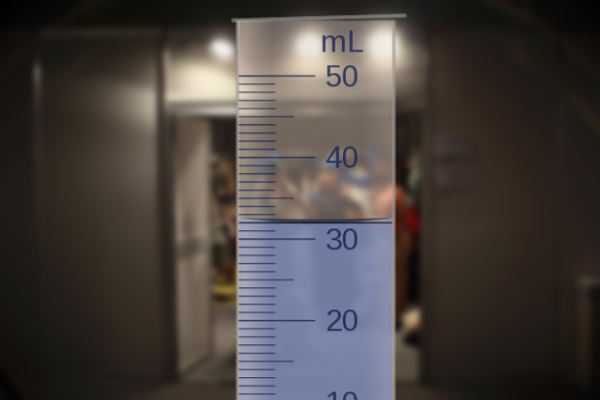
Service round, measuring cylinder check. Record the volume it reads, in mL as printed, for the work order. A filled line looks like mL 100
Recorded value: mL 32
